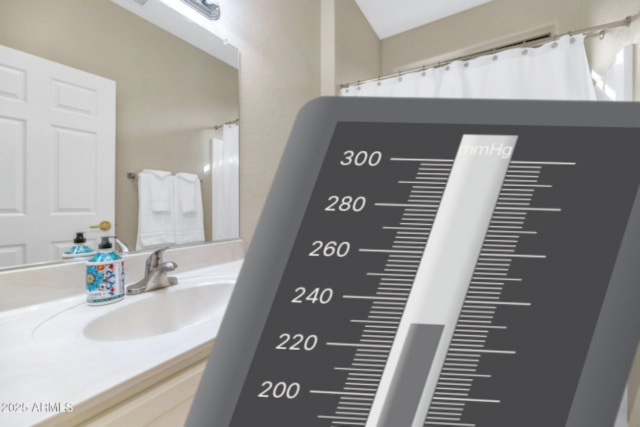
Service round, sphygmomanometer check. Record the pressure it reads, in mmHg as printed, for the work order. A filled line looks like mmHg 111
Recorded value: mmHg 230
